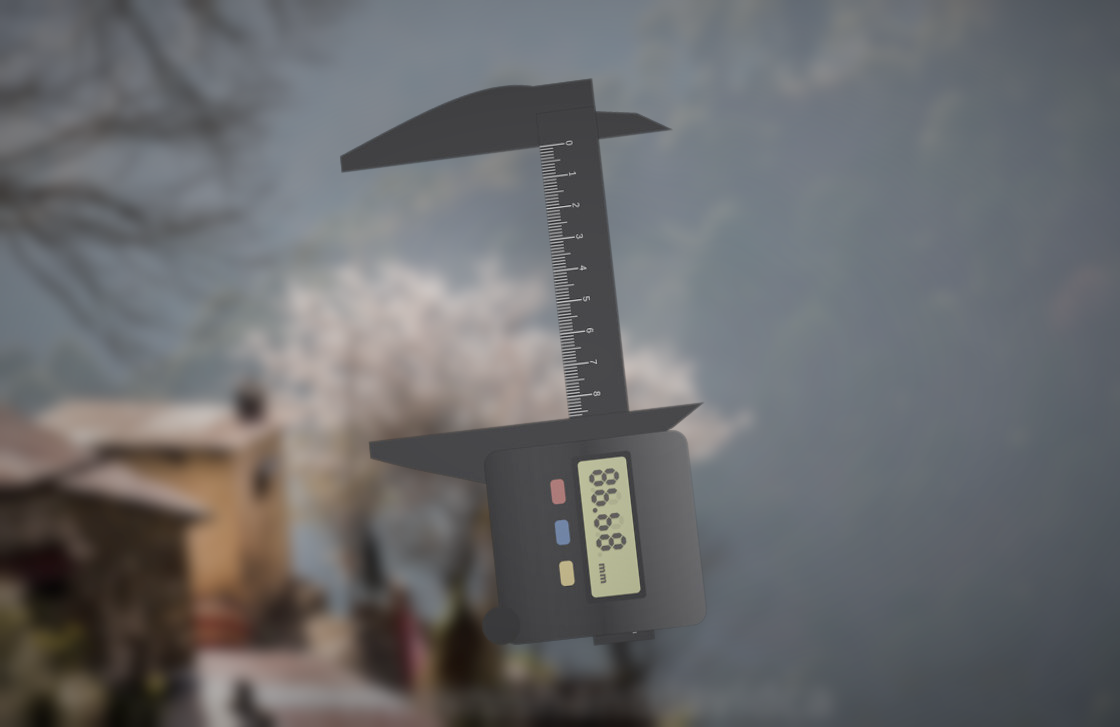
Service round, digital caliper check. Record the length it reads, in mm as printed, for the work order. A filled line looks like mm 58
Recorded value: mm 86.68
